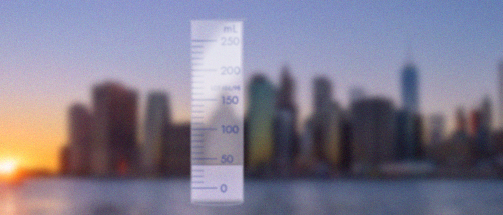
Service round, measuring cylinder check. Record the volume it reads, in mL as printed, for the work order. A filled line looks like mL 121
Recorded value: mL 40
